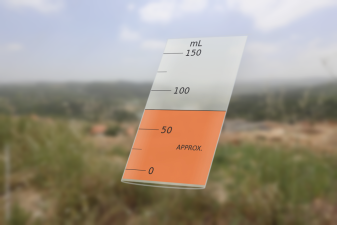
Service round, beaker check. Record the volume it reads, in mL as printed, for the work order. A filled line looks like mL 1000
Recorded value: mL 75
